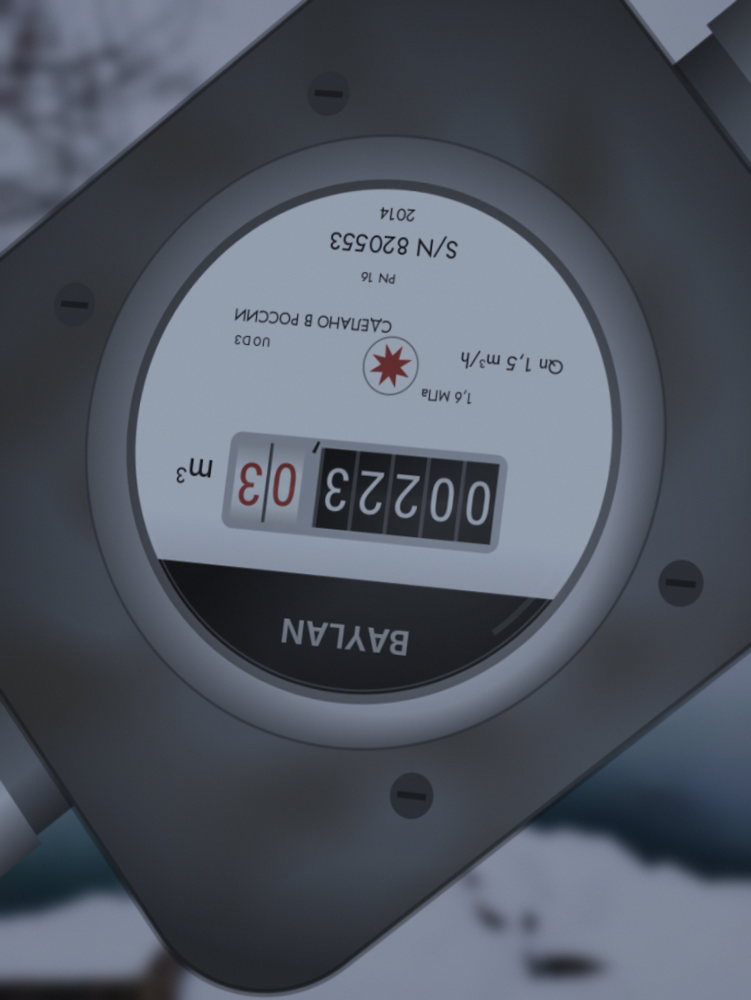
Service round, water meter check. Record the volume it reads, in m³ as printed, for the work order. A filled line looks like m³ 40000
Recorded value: m³ 223.03
